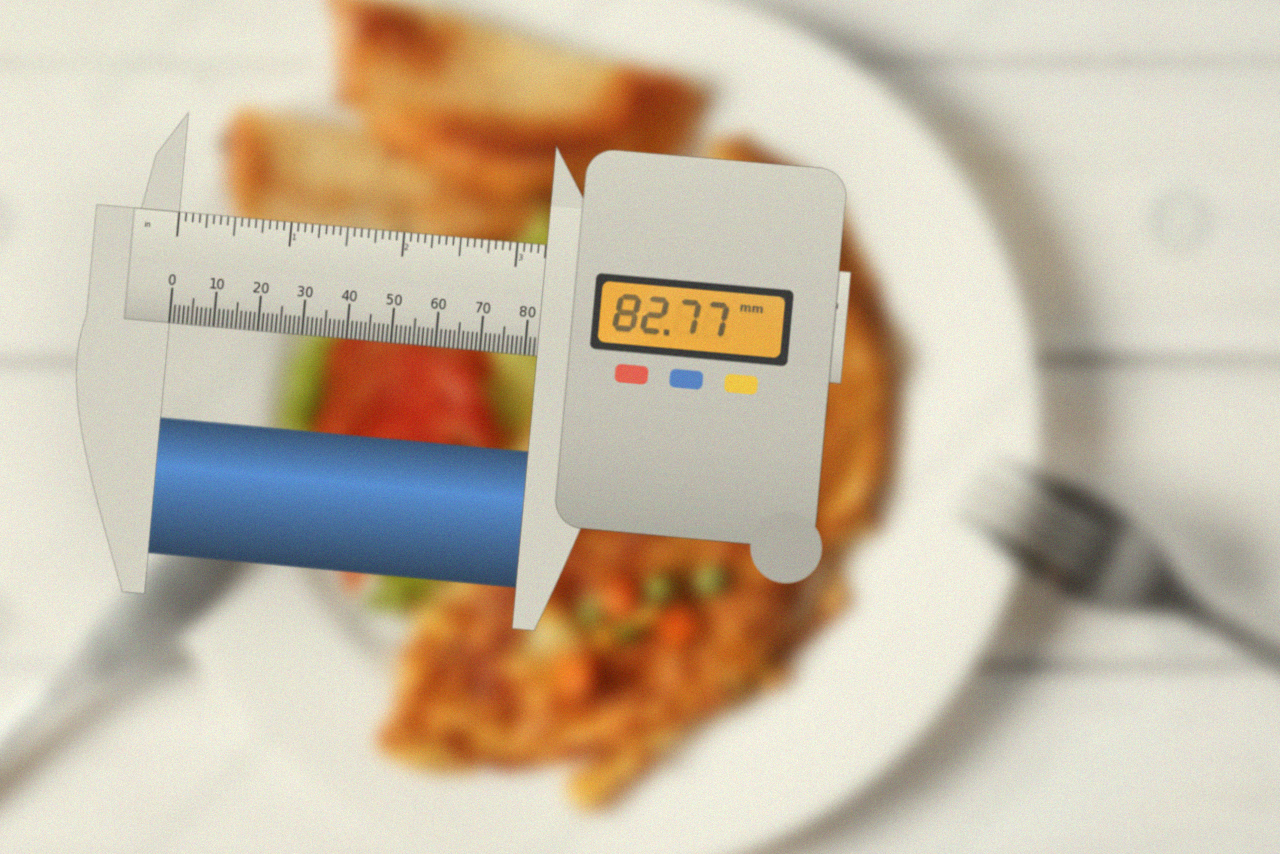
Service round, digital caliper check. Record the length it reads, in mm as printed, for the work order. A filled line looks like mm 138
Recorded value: mm 82.77
